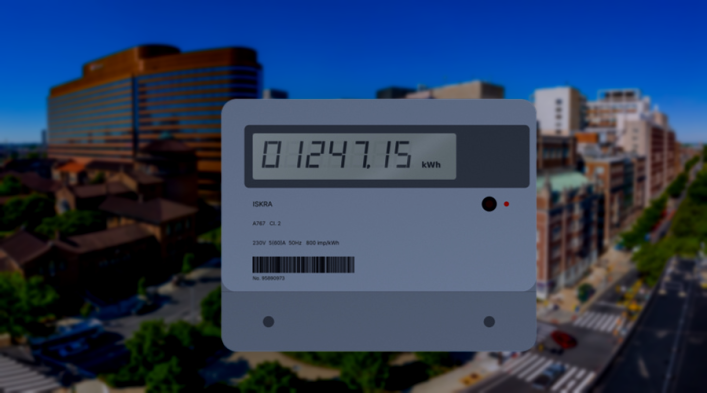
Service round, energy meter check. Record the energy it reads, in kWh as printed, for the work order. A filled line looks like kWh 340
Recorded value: kWh 1247.15
